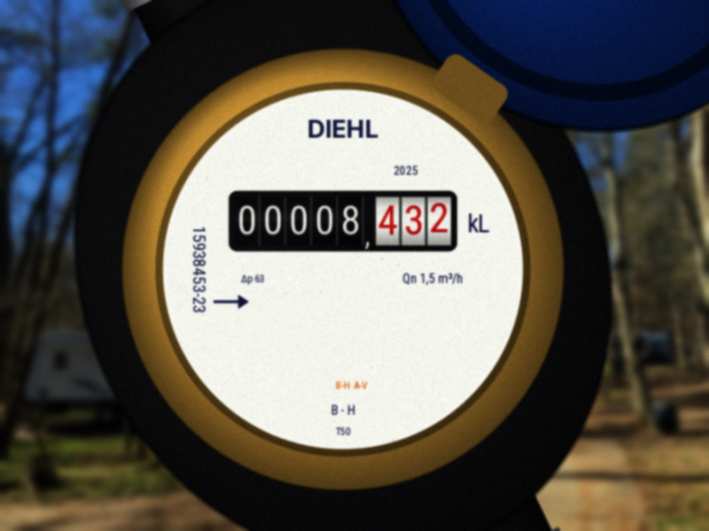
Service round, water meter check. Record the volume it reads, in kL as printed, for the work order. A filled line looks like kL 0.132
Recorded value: kL 8.432
